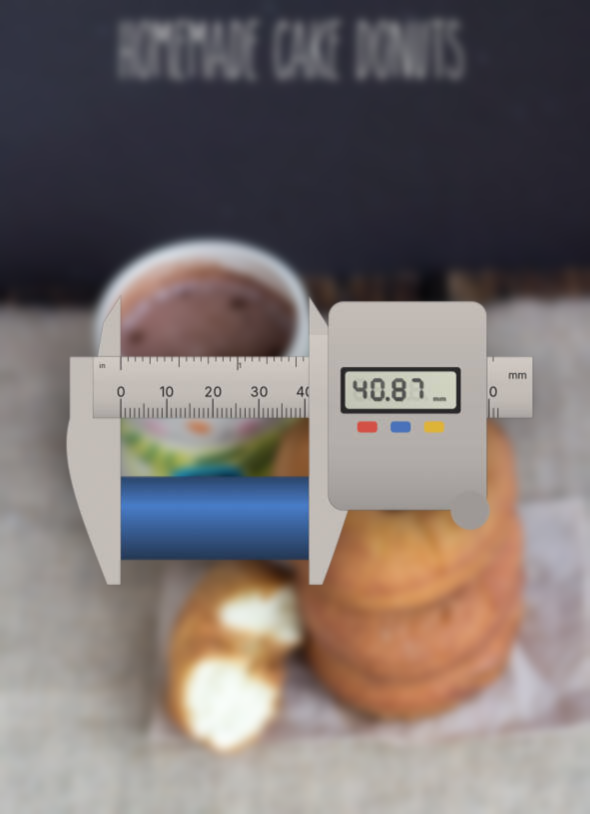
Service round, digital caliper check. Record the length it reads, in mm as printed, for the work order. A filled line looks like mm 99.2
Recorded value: mm 40.87
